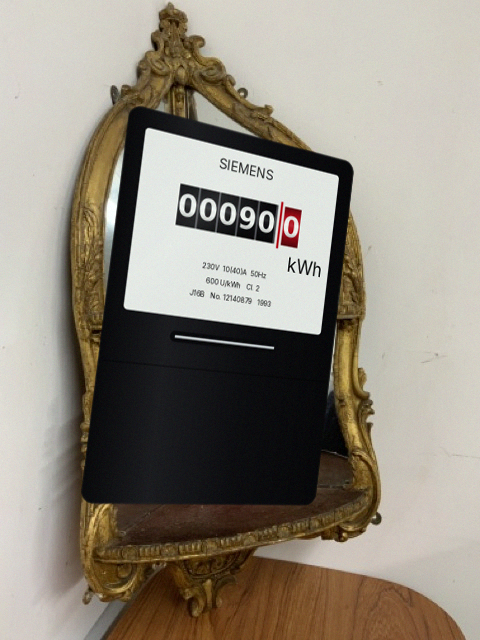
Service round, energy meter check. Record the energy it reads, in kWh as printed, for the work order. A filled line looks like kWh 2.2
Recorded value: kWh 90.0
